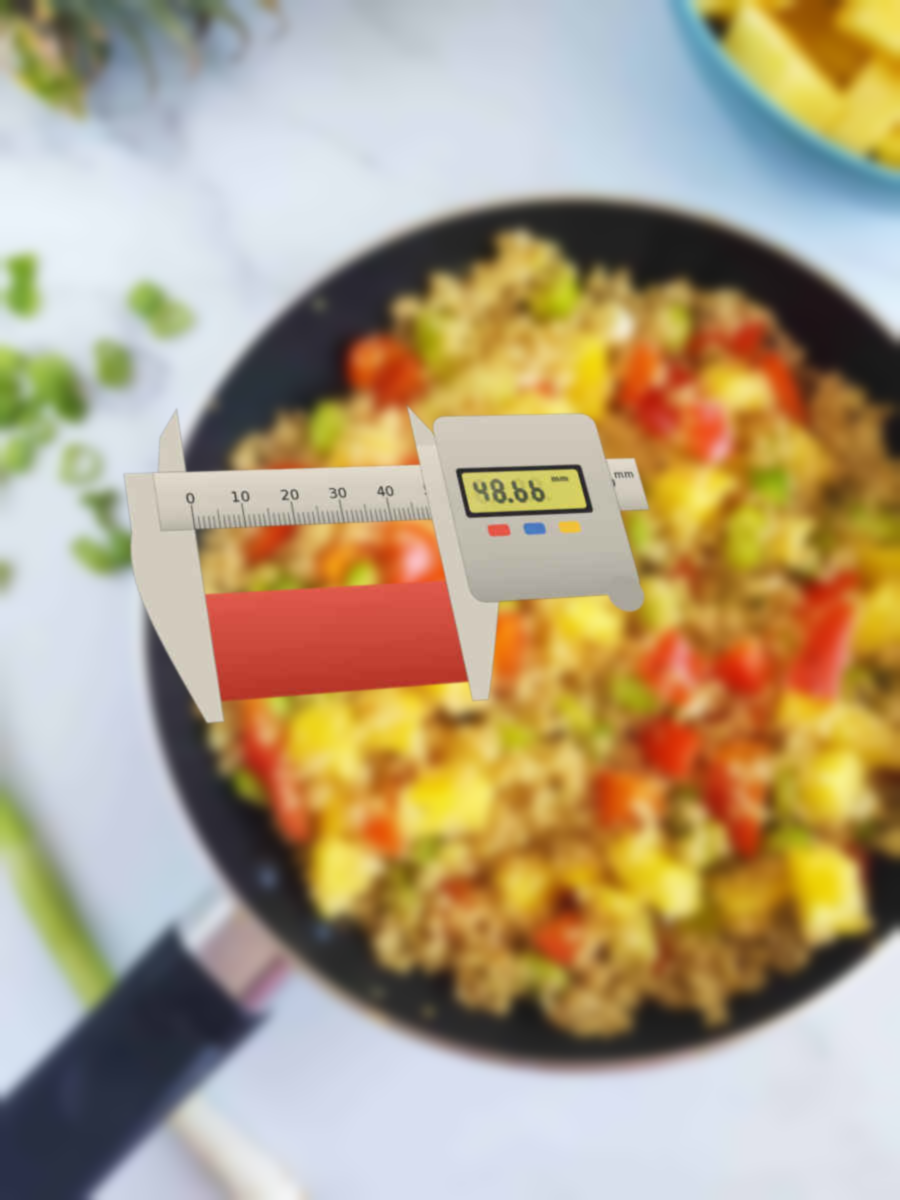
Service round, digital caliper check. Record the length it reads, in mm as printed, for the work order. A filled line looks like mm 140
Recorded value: mm 48.66
